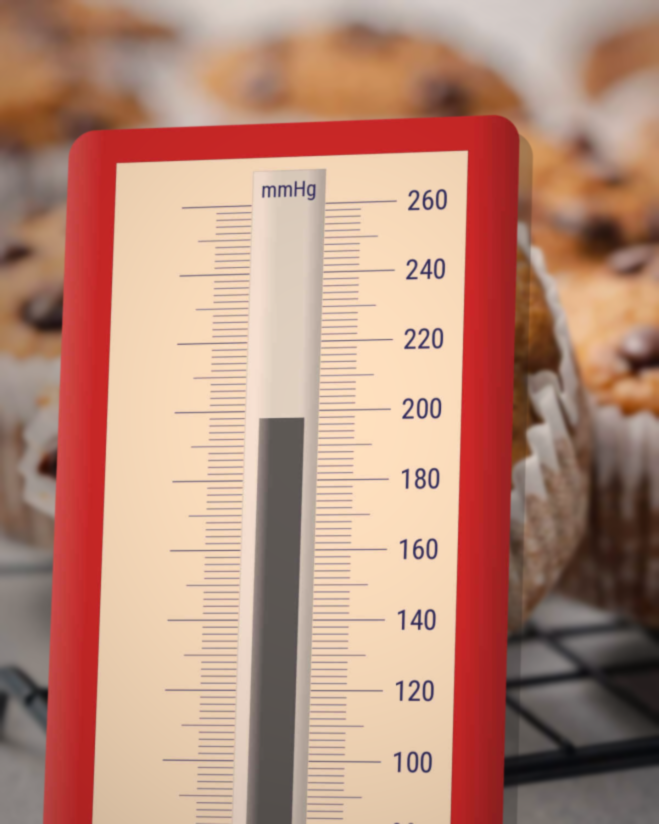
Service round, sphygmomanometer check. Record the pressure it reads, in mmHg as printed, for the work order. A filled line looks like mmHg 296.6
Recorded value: mmHg 198
